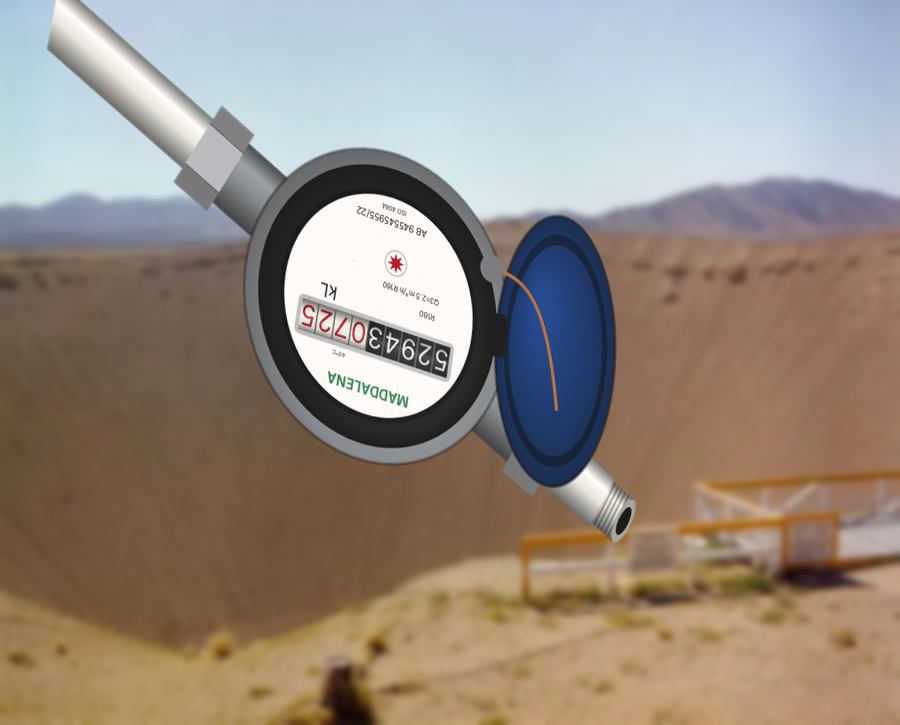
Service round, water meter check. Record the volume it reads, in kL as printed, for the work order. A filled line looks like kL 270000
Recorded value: kL 52943.0725
